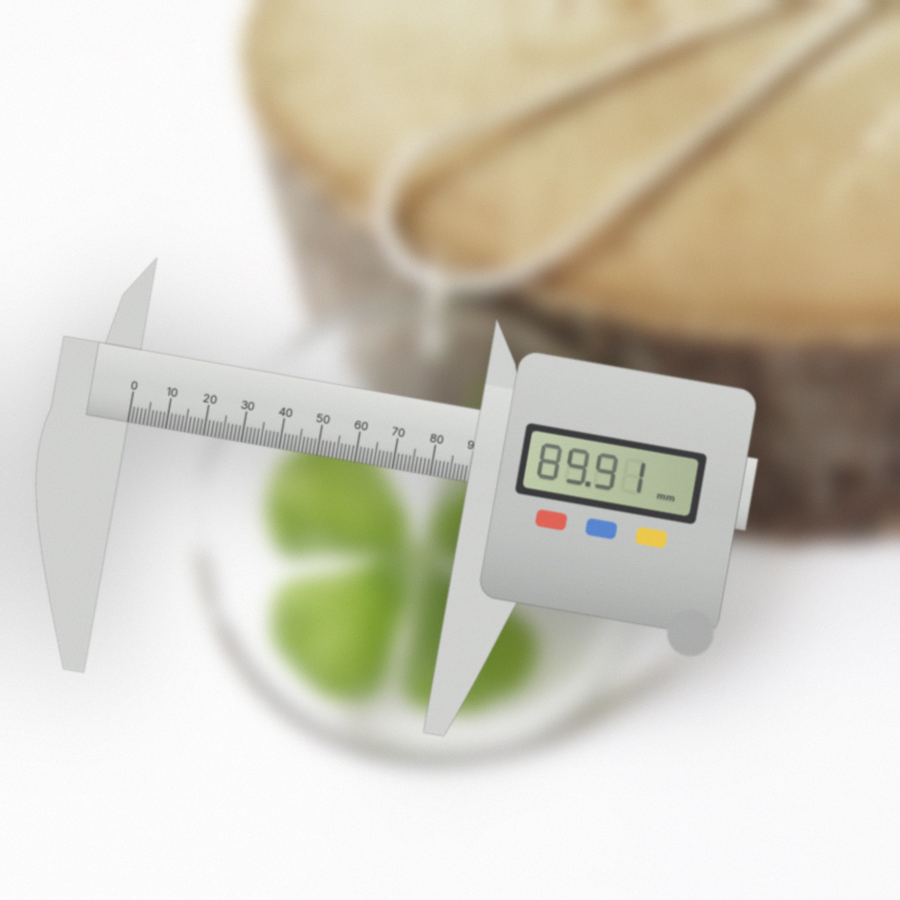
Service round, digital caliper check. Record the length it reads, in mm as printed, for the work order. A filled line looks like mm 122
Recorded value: mm 89.91
